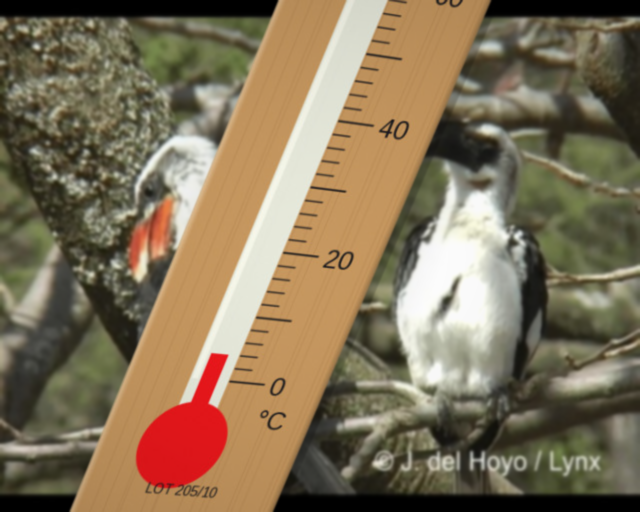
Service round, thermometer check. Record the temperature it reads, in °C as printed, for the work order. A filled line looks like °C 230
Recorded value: °C 4
